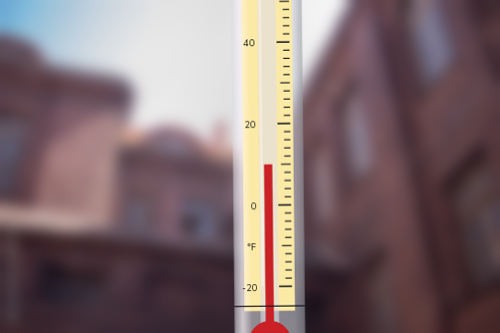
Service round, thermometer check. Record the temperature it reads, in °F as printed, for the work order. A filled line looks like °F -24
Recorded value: °F 10
